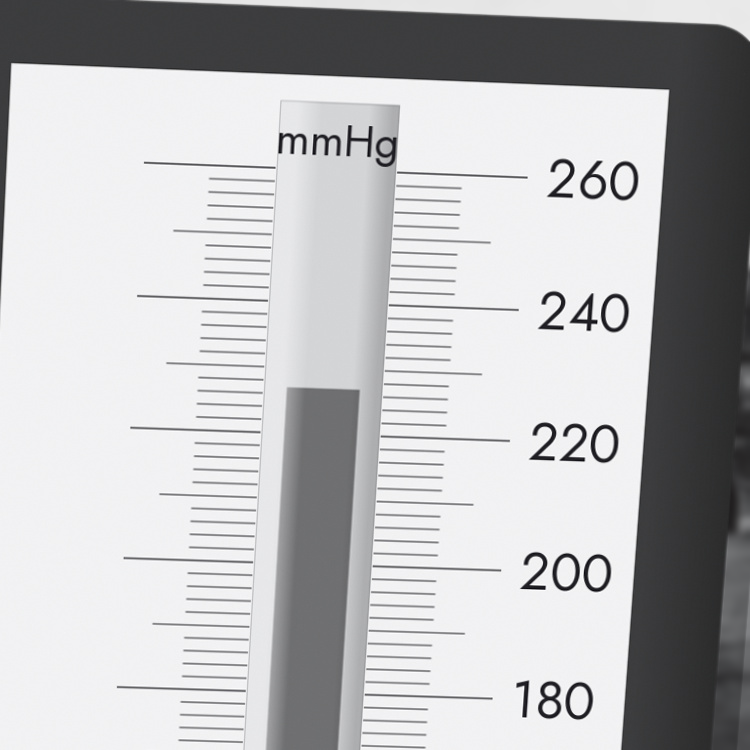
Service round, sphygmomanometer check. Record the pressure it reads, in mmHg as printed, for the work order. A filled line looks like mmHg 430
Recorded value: mmHg 227
